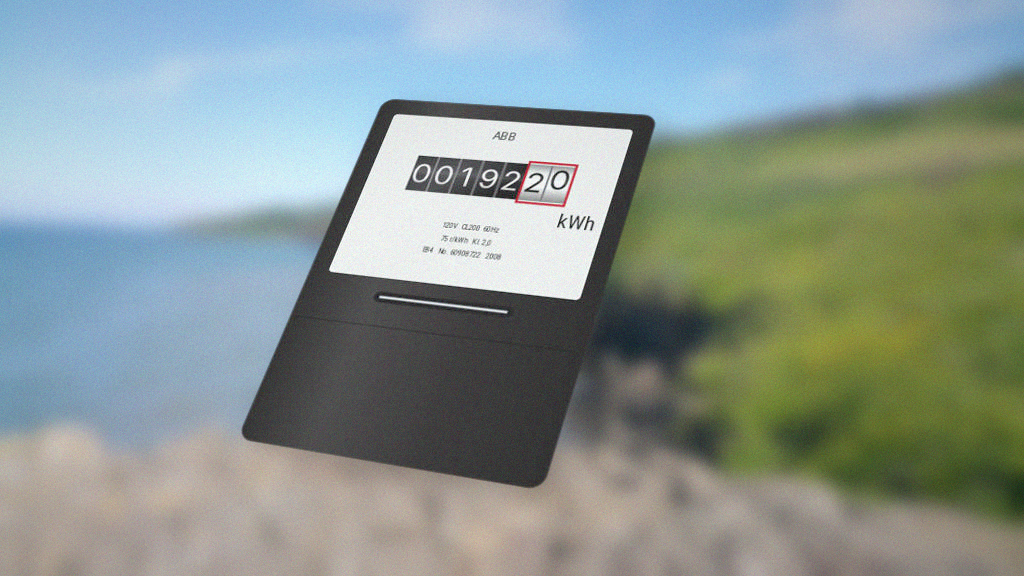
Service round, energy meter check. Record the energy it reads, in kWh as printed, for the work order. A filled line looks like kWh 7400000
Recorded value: kWh 192.20
